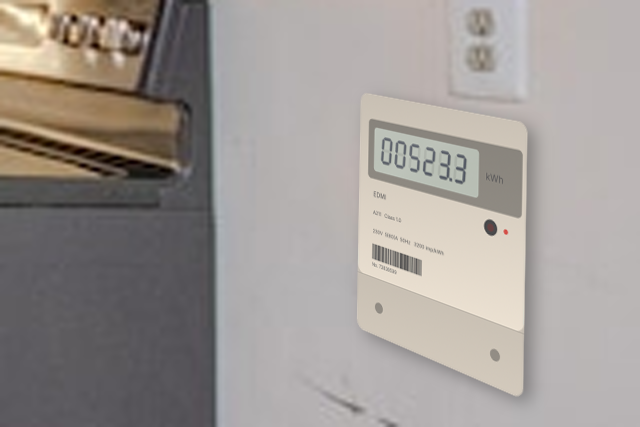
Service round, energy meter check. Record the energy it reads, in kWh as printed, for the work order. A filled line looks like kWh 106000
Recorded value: kWh 523.3
